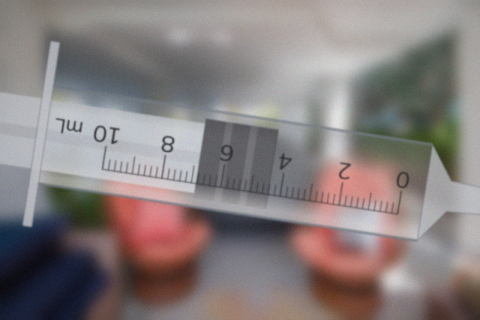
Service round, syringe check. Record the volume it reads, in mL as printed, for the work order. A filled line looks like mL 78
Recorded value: mL 4.4
